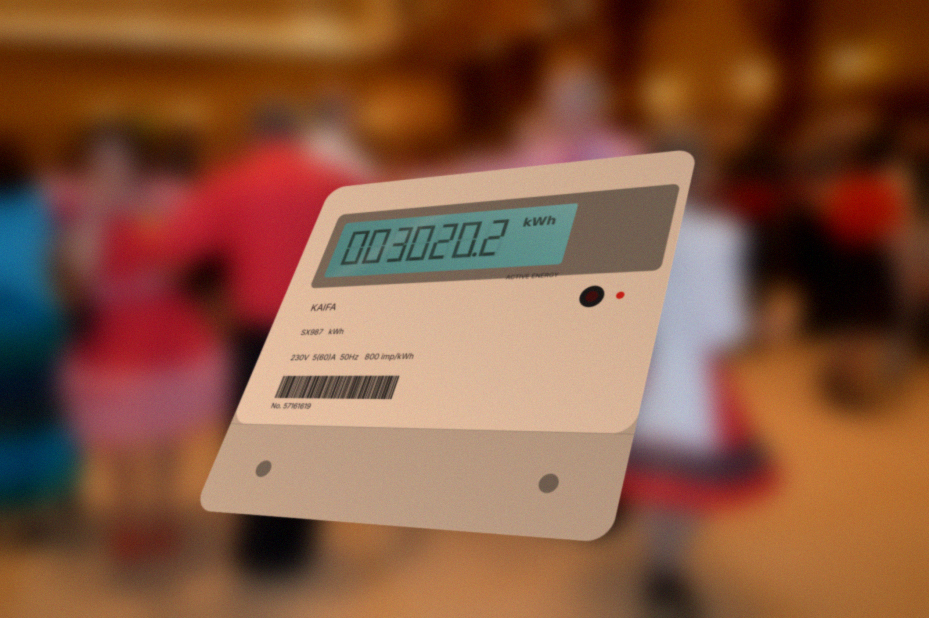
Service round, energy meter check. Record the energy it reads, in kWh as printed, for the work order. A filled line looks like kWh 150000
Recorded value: kWh 3020.2
